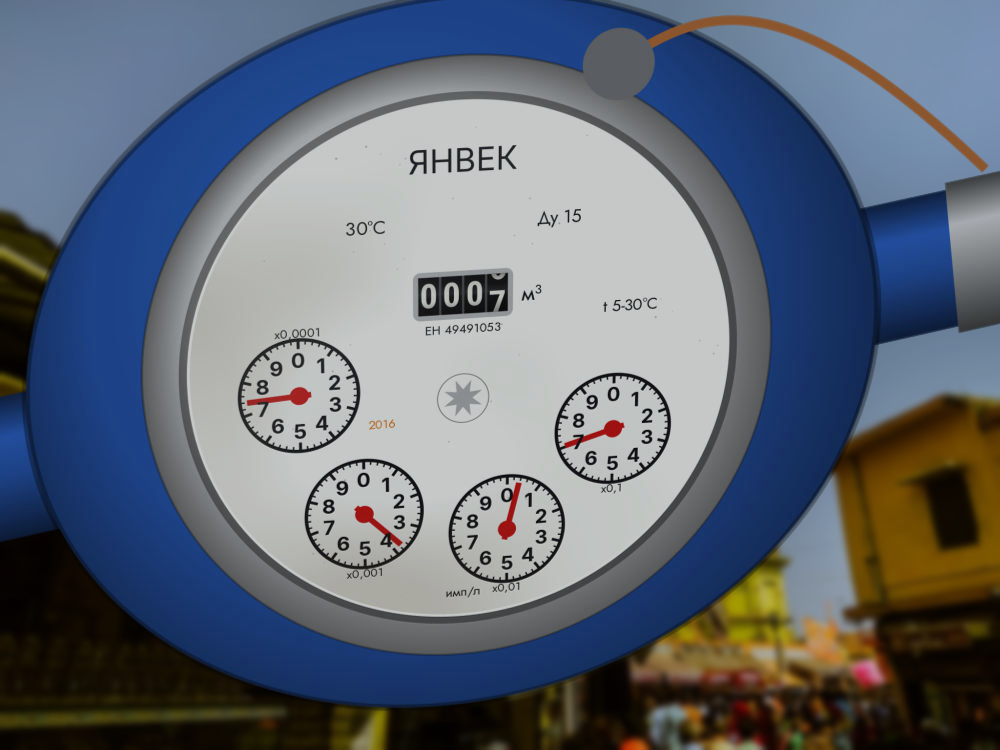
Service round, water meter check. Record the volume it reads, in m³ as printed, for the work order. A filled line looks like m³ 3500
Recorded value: m³ 6.7037
